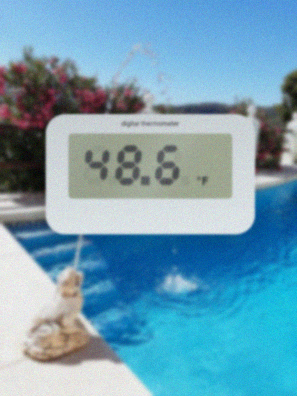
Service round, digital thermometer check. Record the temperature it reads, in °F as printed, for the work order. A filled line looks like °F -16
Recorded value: °F 48.6
